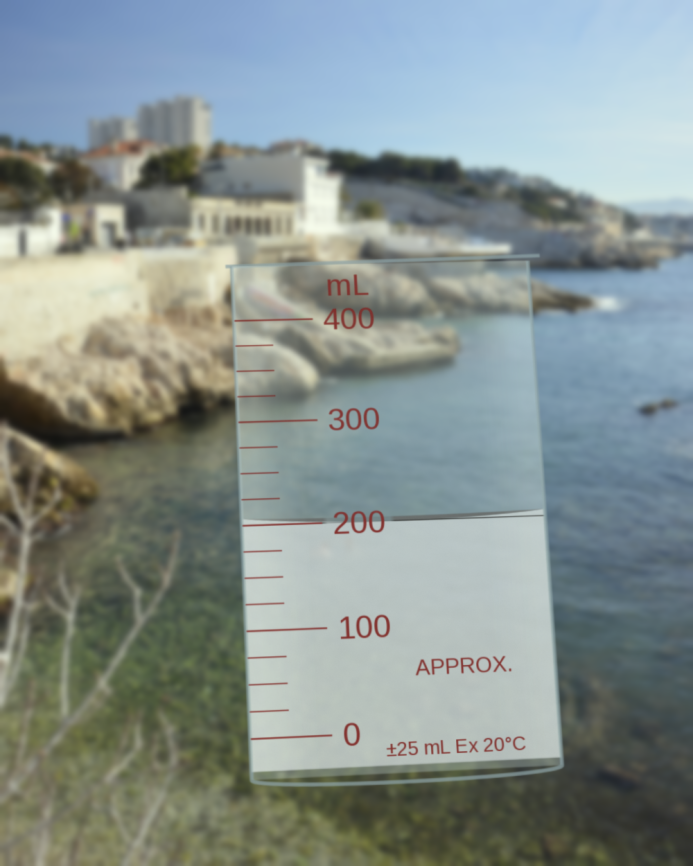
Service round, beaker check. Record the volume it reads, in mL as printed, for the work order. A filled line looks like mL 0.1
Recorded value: mL 200
